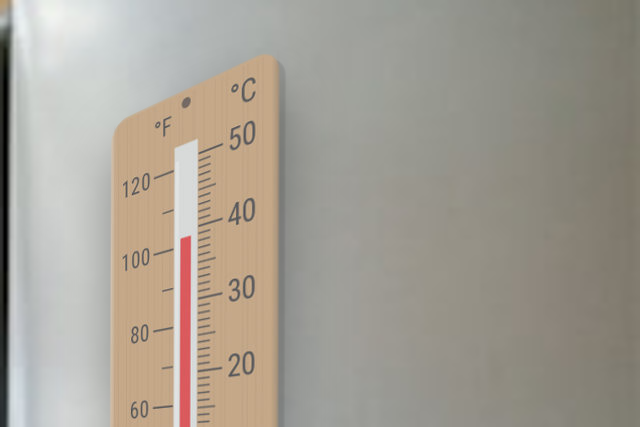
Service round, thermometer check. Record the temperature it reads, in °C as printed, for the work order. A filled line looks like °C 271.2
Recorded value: °C 39
